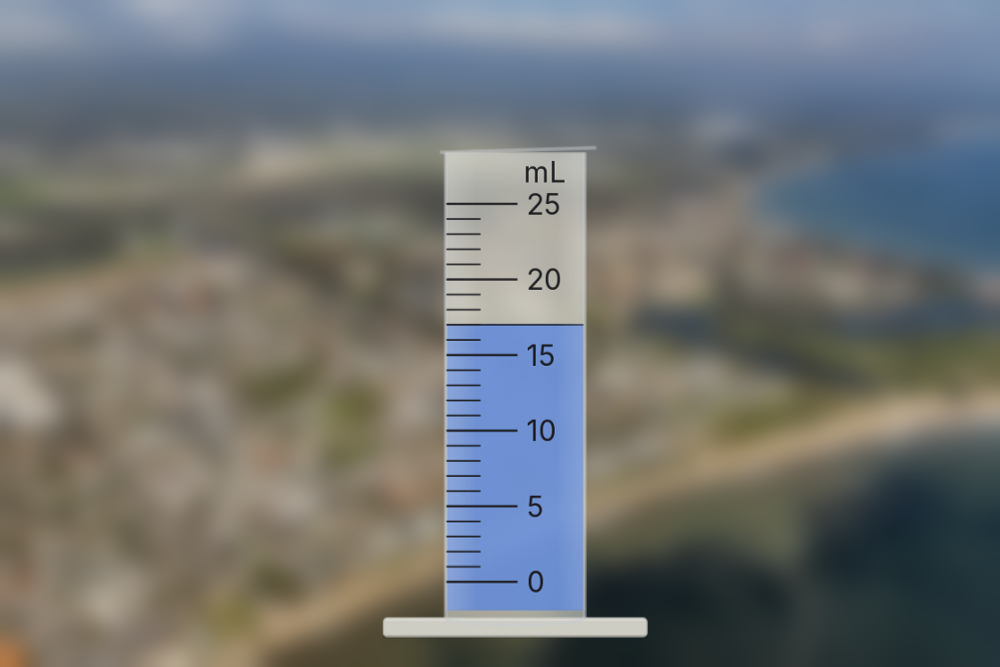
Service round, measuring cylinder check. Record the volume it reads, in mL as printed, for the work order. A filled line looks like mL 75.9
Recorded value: mL 17
